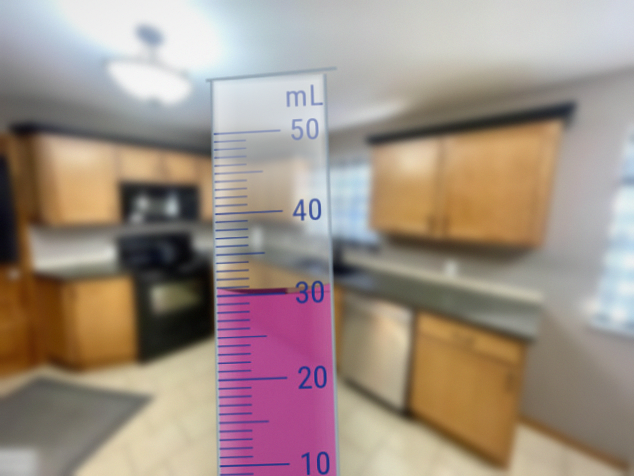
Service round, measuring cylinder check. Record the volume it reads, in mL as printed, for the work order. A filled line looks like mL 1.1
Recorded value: mL 30
